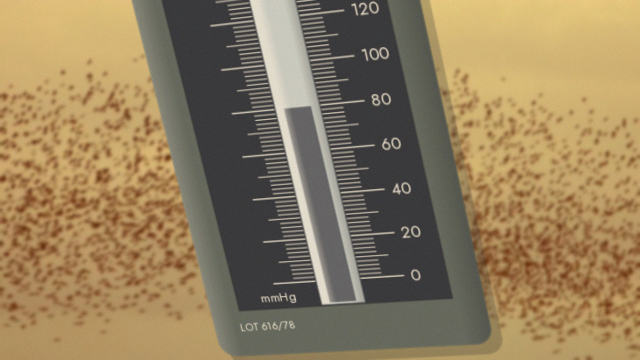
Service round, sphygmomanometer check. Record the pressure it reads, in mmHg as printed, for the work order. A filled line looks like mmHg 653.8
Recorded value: mmHg 80
